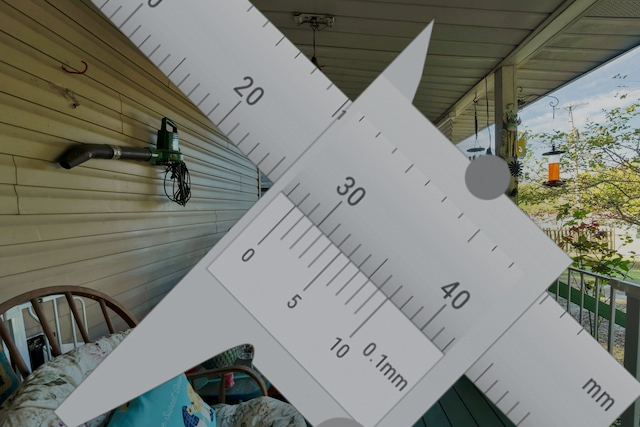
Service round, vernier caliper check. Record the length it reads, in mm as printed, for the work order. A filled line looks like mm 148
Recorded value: mm 27.9
